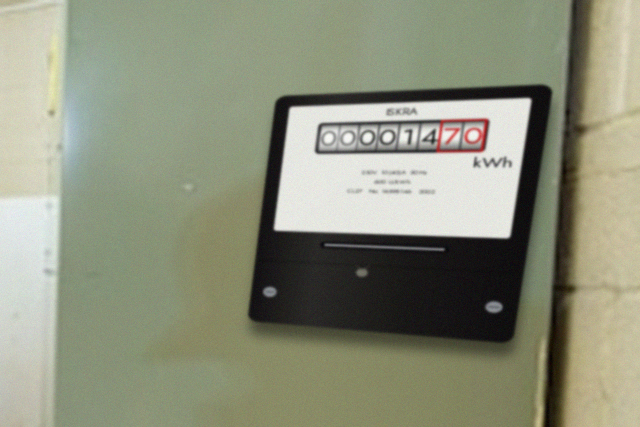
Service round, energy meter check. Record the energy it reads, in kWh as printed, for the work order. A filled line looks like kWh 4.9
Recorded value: kWh 14.70
